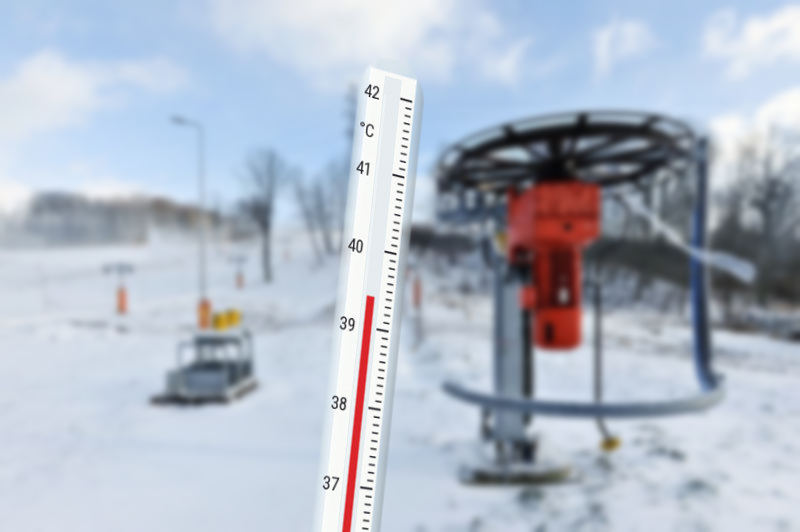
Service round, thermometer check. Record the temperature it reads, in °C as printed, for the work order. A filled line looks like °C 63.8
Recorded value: °C 39.4
